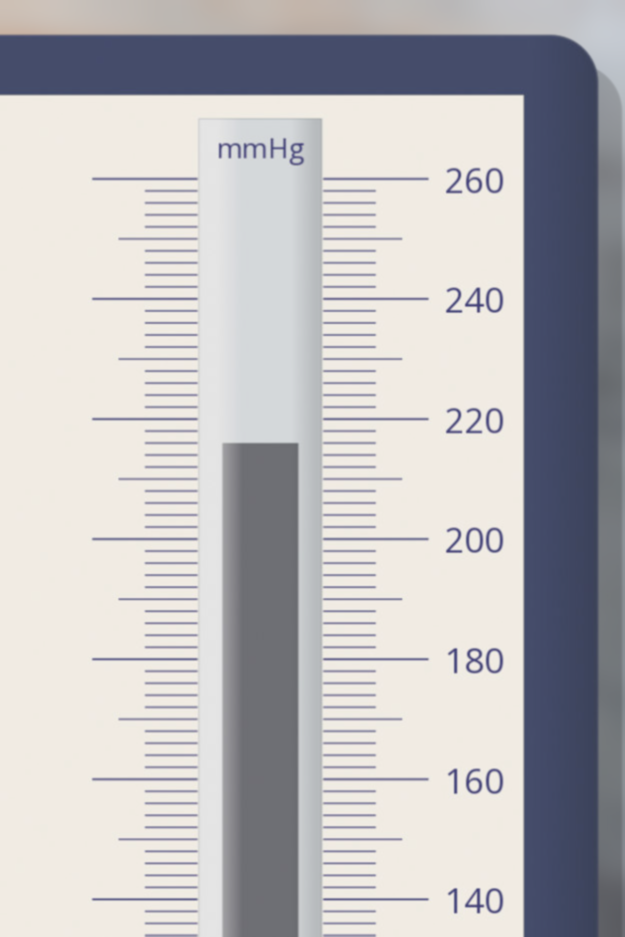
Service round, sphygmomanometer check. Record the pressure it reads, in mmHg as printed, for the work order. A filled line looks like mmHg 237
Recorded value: mmHg 216
